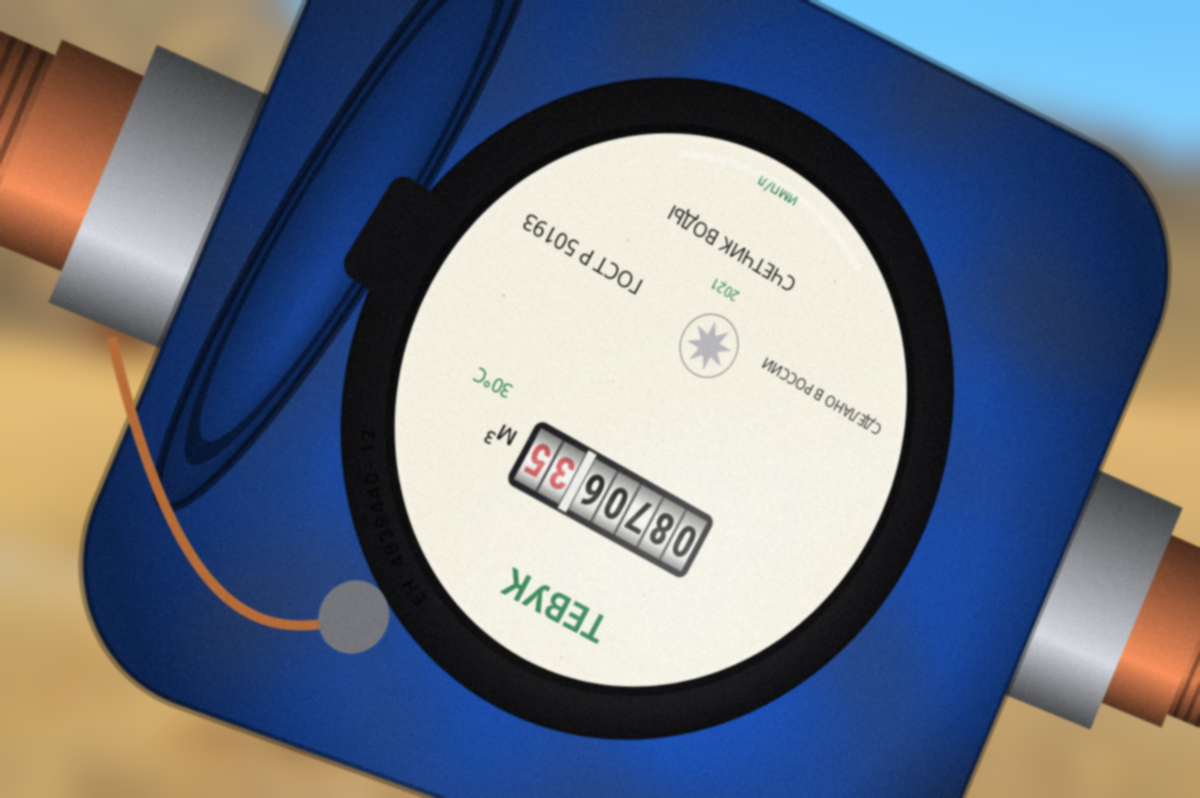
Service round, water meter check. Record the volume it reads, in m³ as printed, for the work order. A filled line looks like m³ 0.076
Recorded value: m³ 8706.35
